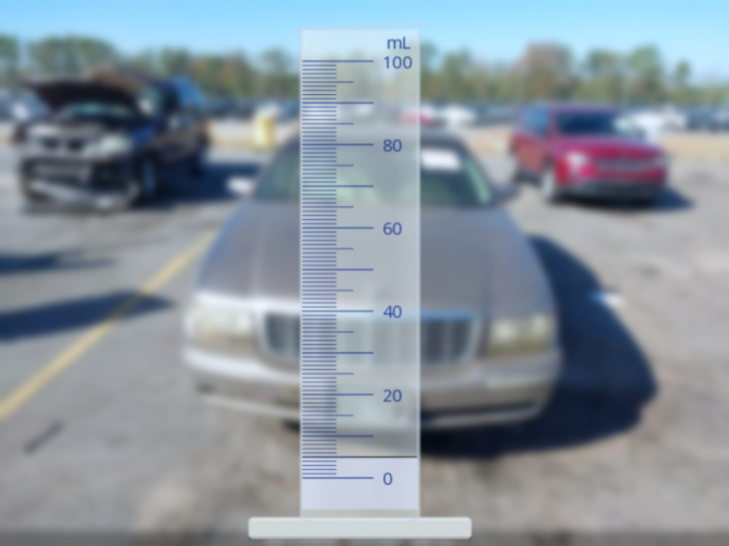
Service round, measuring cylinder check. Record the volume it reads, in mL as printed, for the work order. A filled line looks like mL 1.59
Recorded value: mL 5
